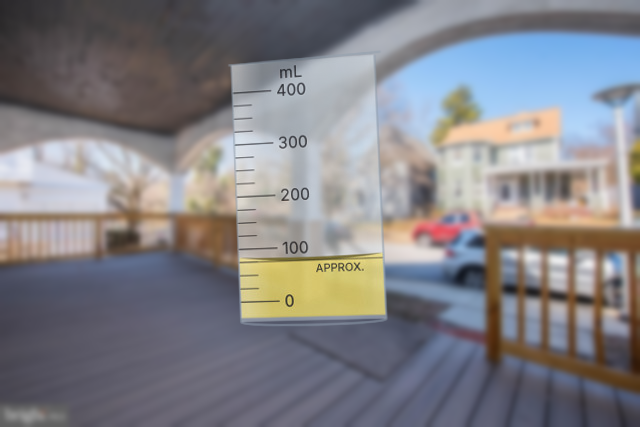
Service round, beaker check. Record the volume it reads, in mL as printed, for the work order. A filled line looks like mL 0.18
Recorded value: mL 75
